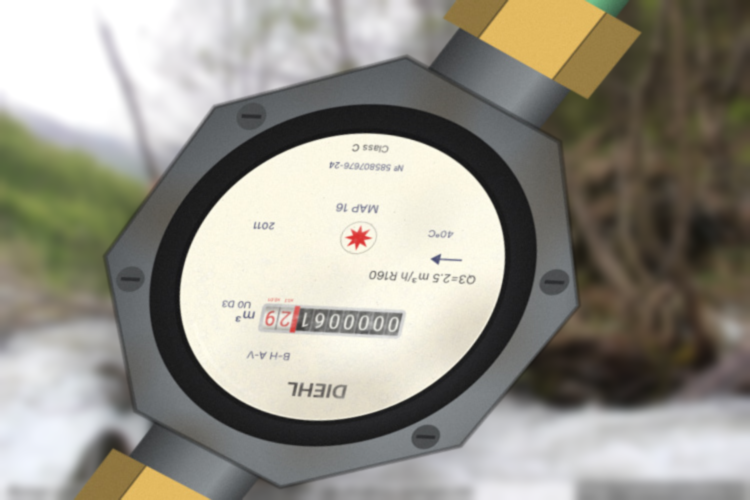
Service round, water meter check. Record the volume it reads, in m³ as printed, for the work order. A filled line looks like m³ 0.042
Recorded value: m³ 61.29
